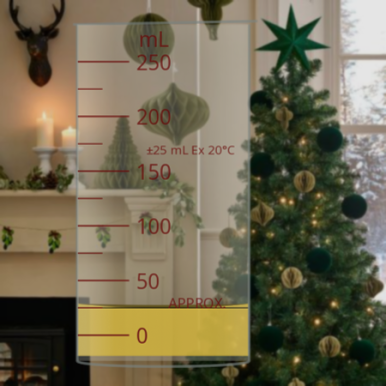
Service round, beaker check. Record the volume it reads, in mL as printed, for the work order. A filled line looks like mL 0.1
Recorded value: mL 25
